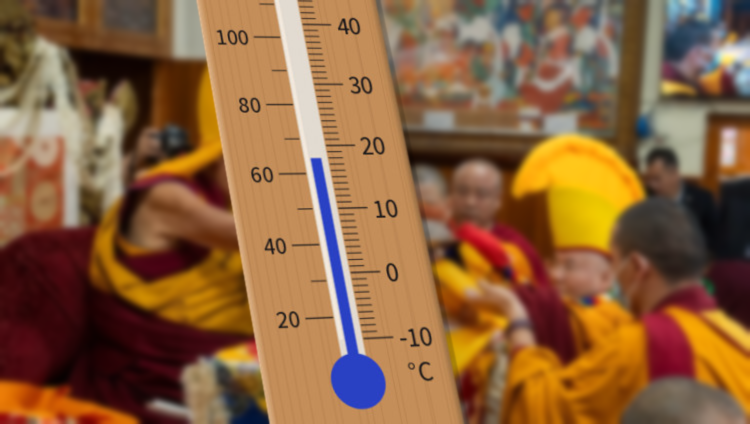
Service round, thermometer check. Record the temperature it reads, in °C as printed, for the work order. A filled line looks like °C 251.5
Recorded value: °C 18
